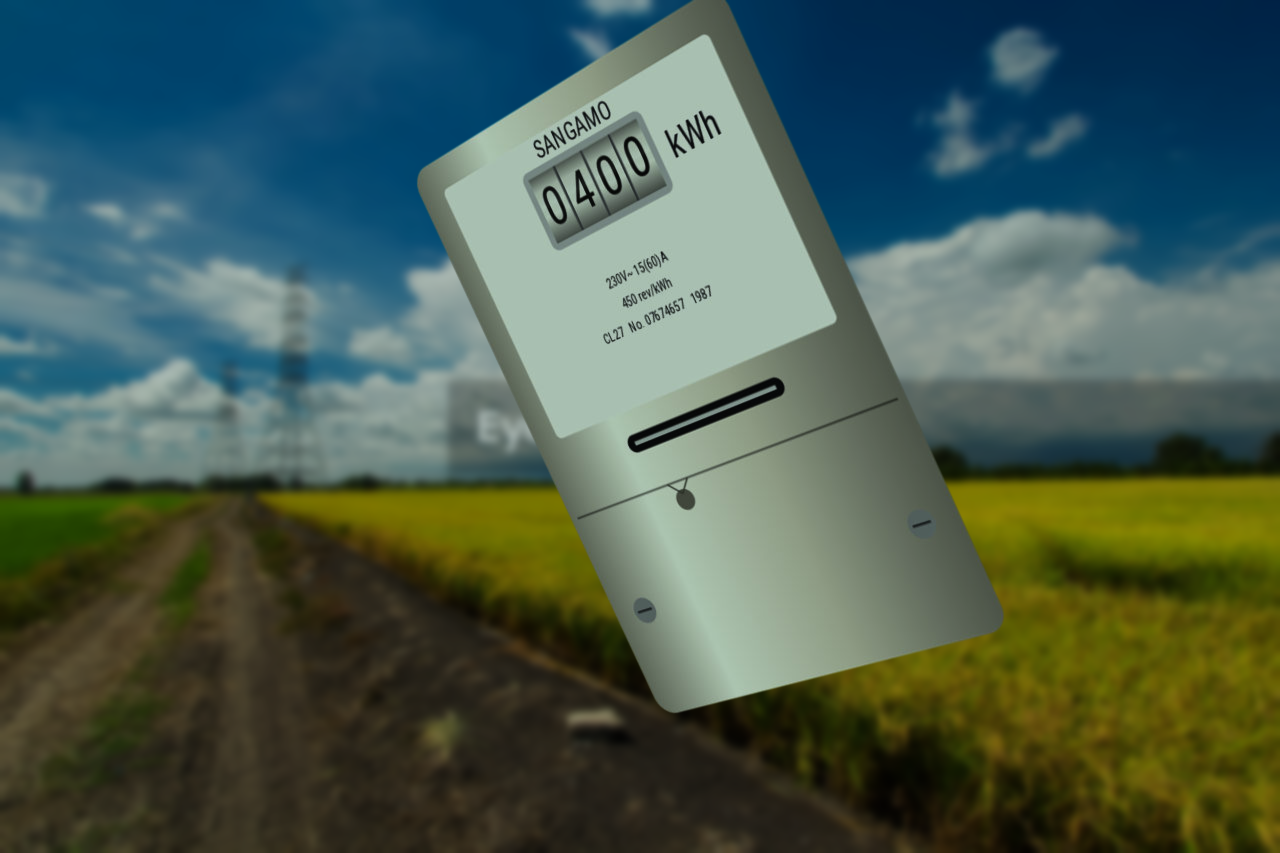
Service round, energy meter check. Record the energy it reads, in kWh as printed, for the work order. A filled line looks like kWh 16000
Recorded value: kWh 400
